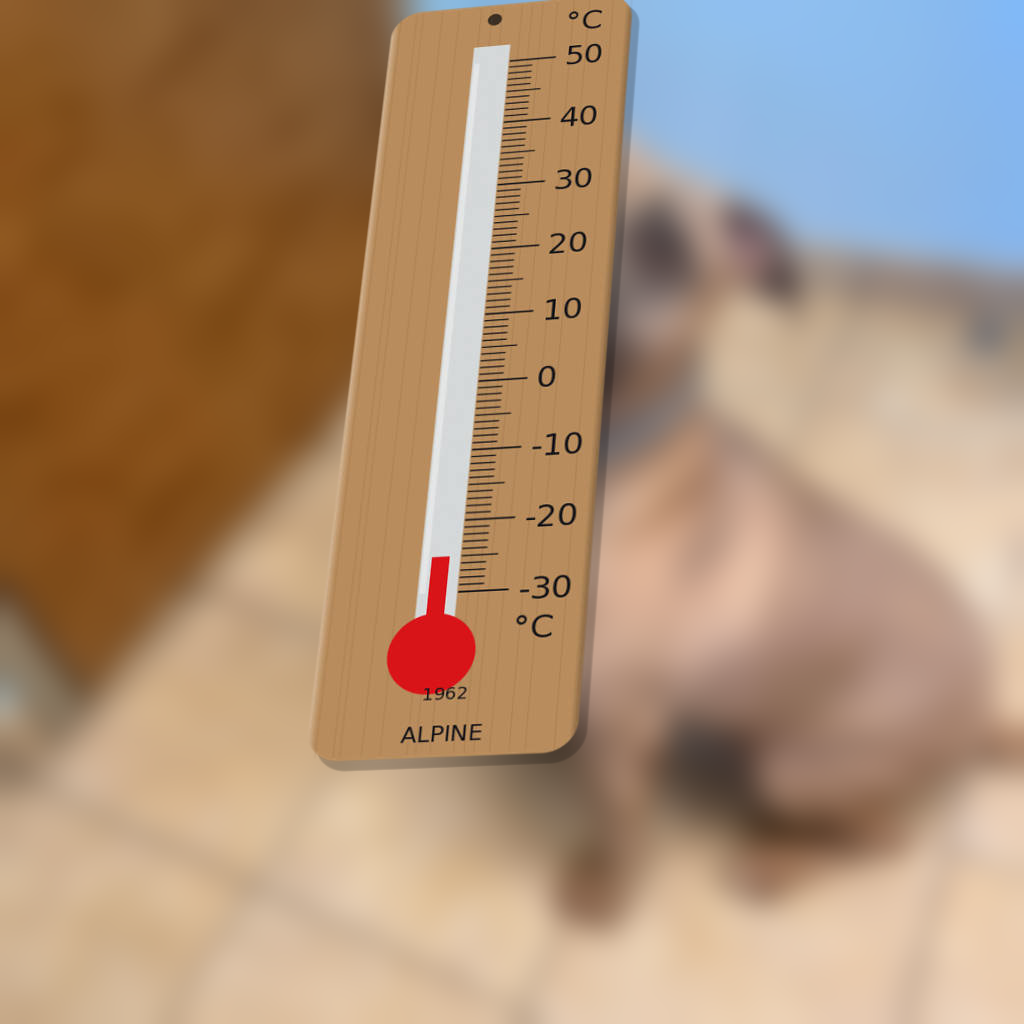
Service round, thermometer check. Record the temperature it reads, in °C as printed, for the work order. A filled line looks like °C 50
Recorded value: °C -25
